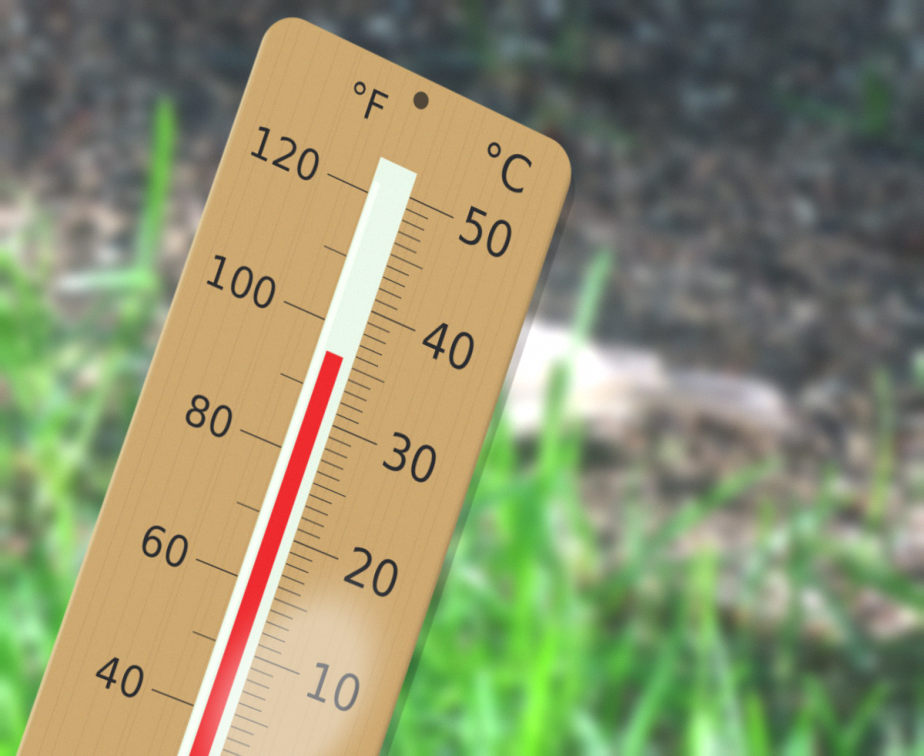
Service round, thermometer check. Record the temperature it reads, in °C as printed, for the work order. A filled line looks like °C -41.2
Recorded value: °C 35.5
